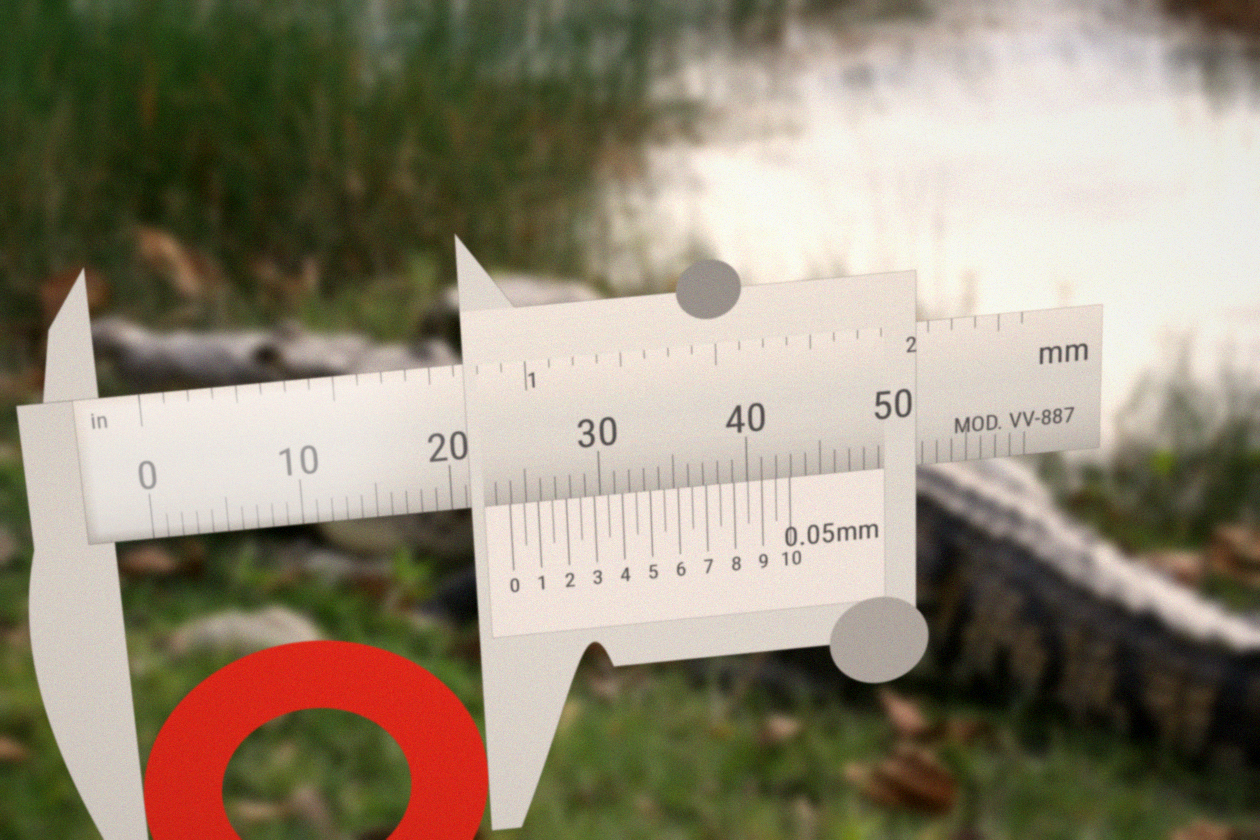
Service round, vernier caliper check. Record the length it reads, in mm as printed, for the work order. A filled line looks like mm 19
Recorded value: mm 23.9
